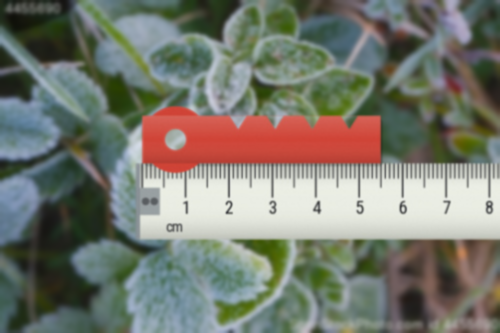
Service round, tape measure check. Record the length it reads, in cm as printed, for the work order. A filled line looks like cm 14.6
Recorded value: cm 5.5
